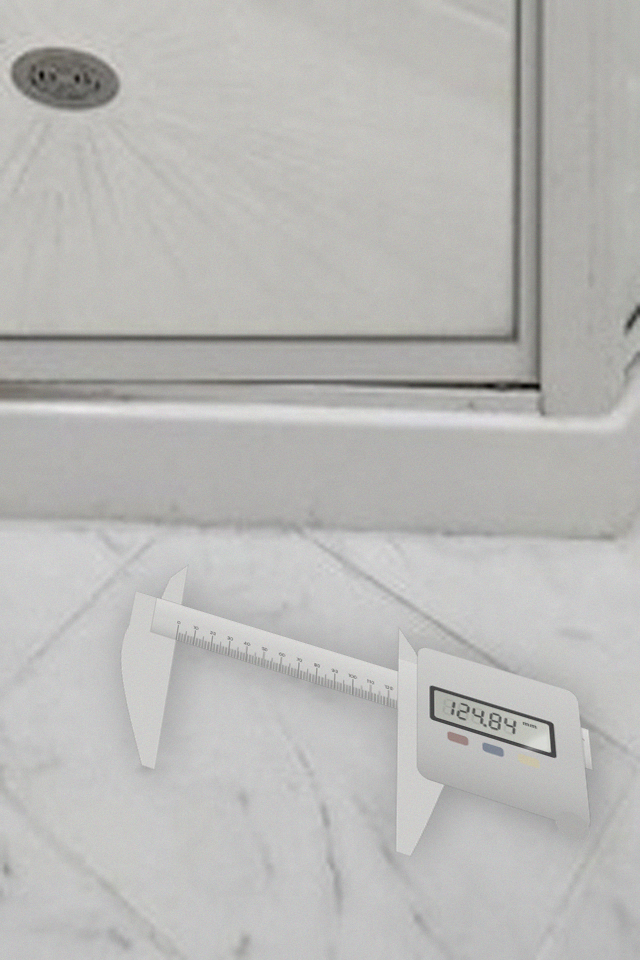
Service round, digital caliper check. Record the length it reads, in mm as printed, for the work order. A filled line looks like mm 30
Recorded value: mm 124.84
